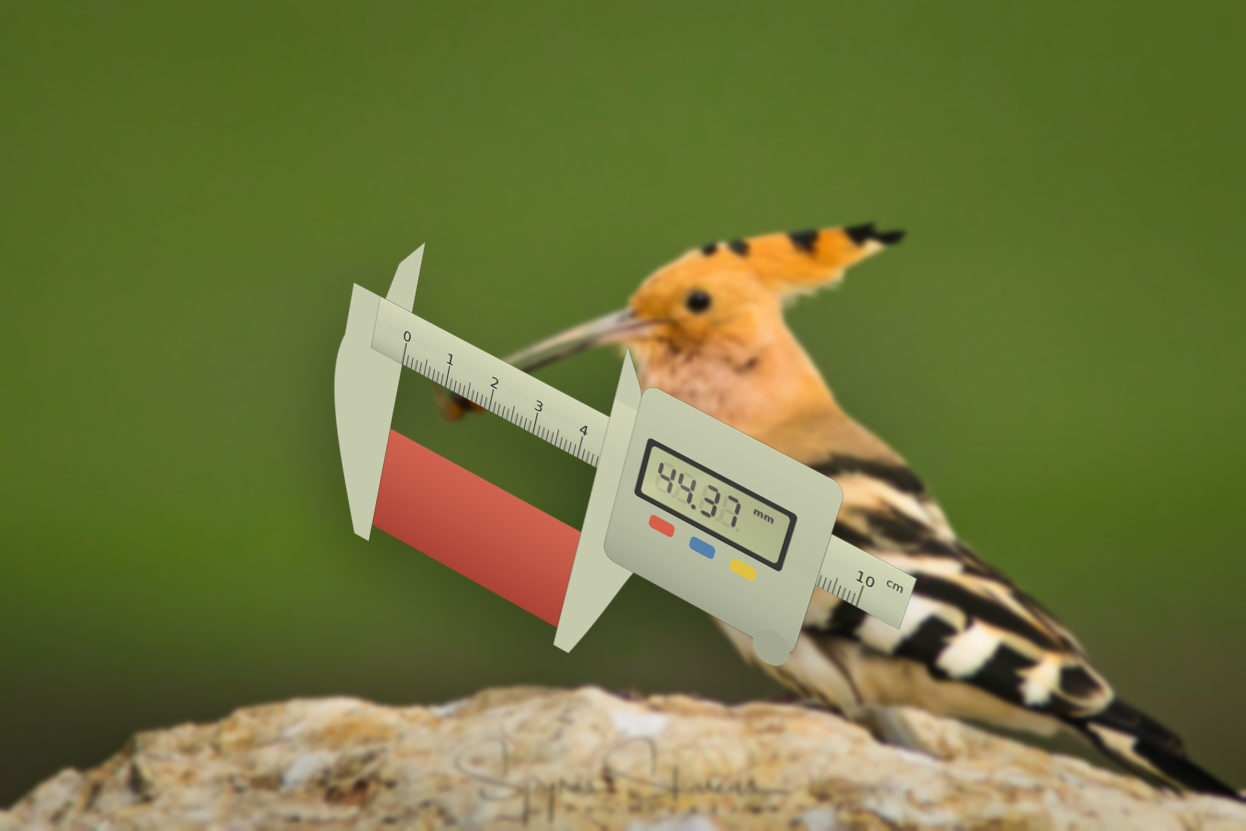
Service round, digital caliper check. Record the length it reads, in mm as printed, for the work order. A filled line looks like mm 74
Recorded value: mm 44.37
